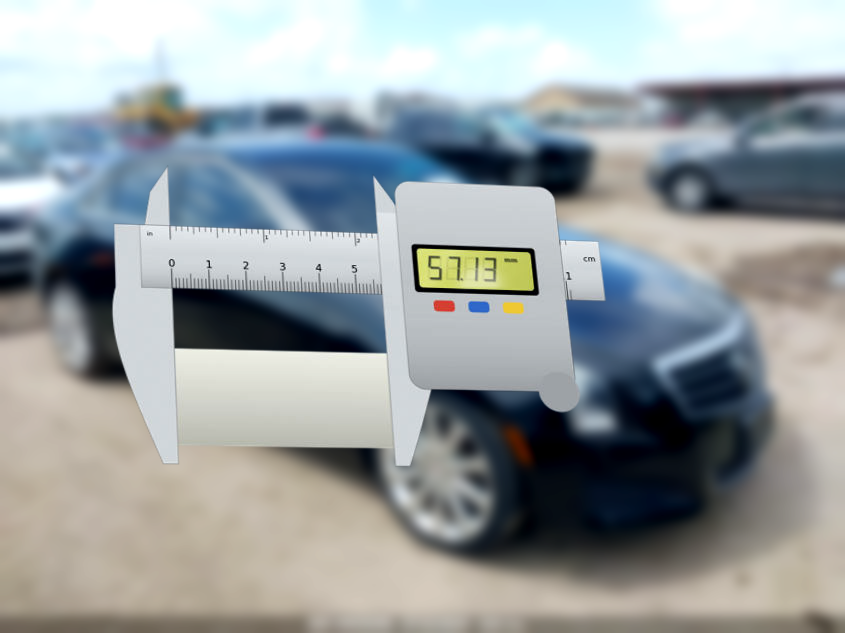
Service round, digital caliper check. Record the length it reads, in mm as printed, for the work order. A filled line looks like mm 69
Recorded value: mm 57.13
